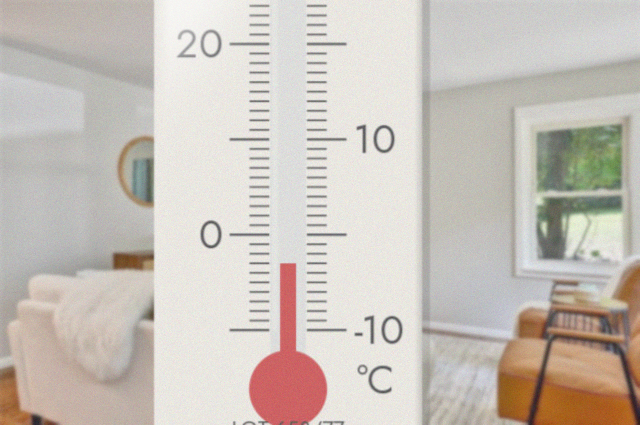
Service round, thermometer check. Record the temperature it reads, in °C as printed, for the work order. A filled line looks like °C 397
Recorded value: °C -3
